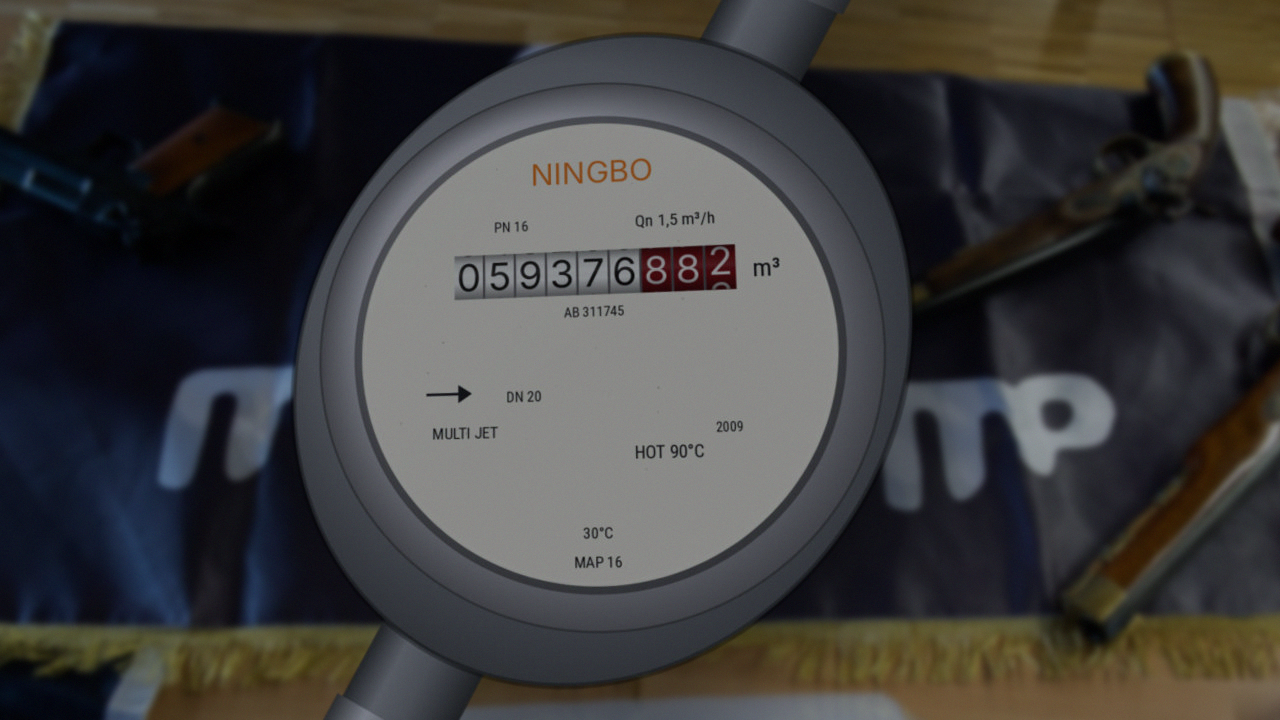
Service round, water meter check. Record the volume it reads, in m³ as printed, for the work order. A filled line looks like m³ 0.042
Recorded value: m³ 59376.882
